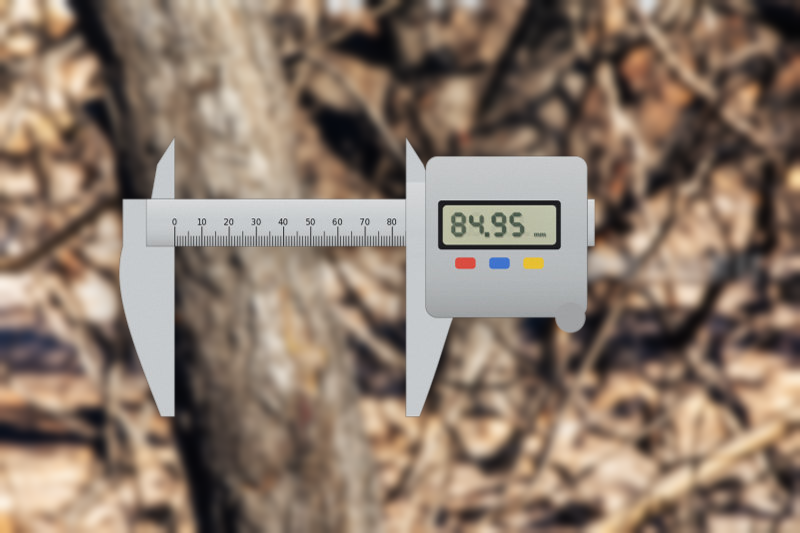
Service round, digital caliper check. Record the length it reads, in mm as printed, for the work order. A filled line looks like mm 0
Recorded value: mm 84.95
